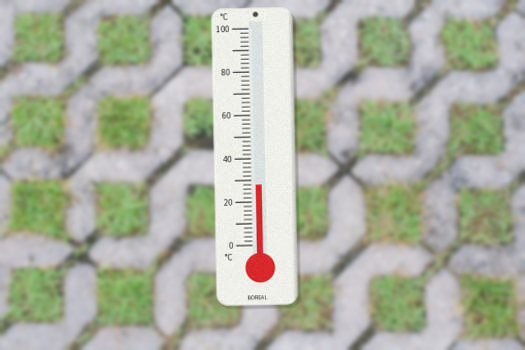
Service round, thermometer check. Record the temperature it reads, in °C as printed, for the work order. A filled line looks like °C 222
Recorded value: °C 28
